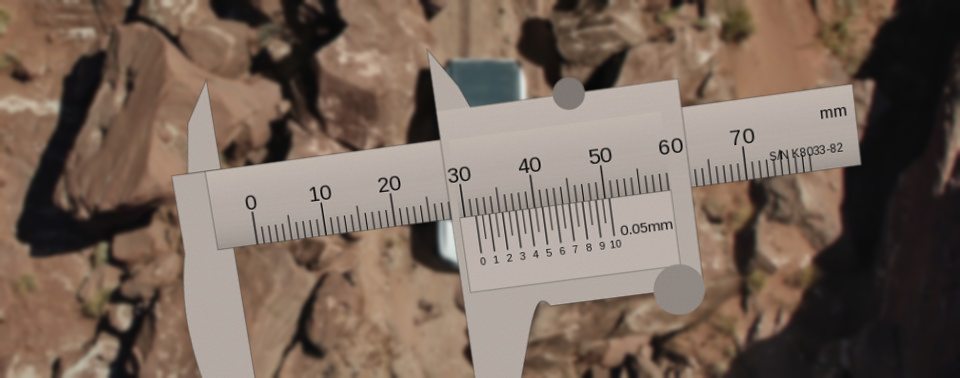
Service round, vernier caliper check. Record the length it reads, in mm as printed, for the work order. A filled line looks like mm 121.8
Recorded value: mm 31.6
